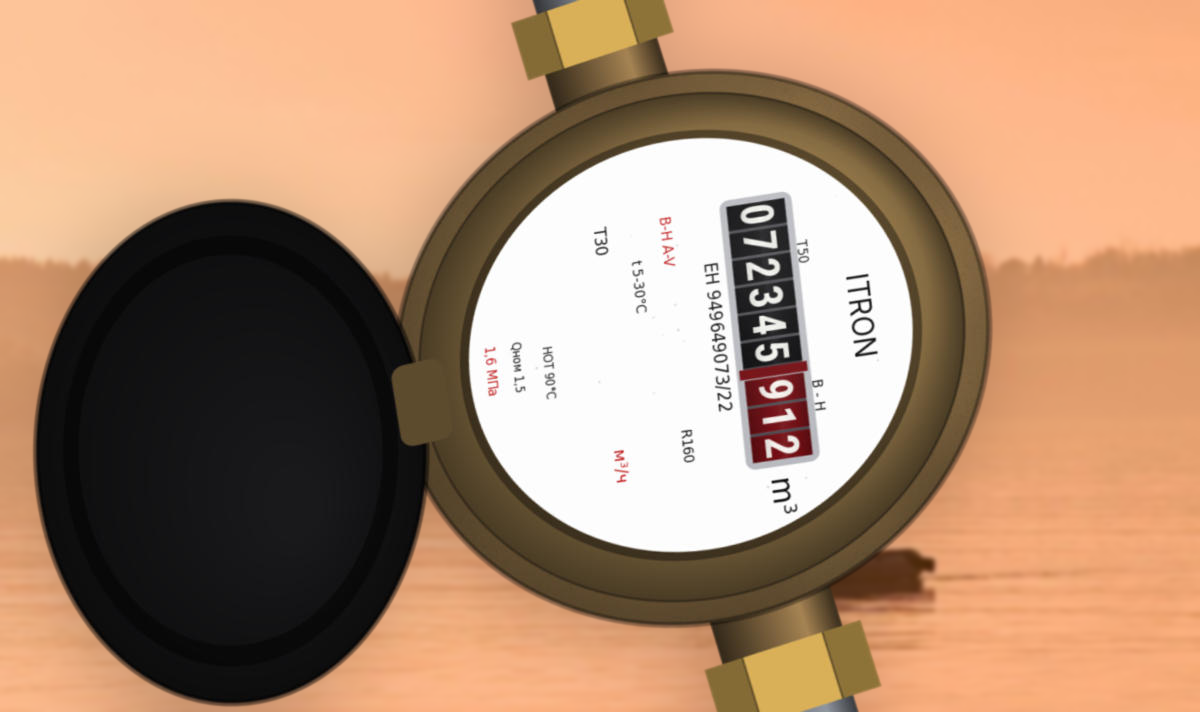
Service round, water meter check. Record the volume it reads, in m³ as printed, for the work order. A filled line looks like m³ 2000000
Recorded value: m³ 72345.912
